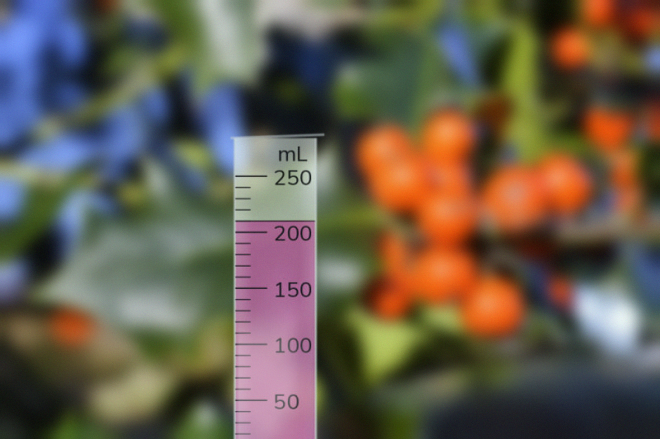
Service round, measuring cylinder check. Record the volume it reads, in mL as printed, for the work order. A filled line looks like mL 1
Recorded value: mL 210
